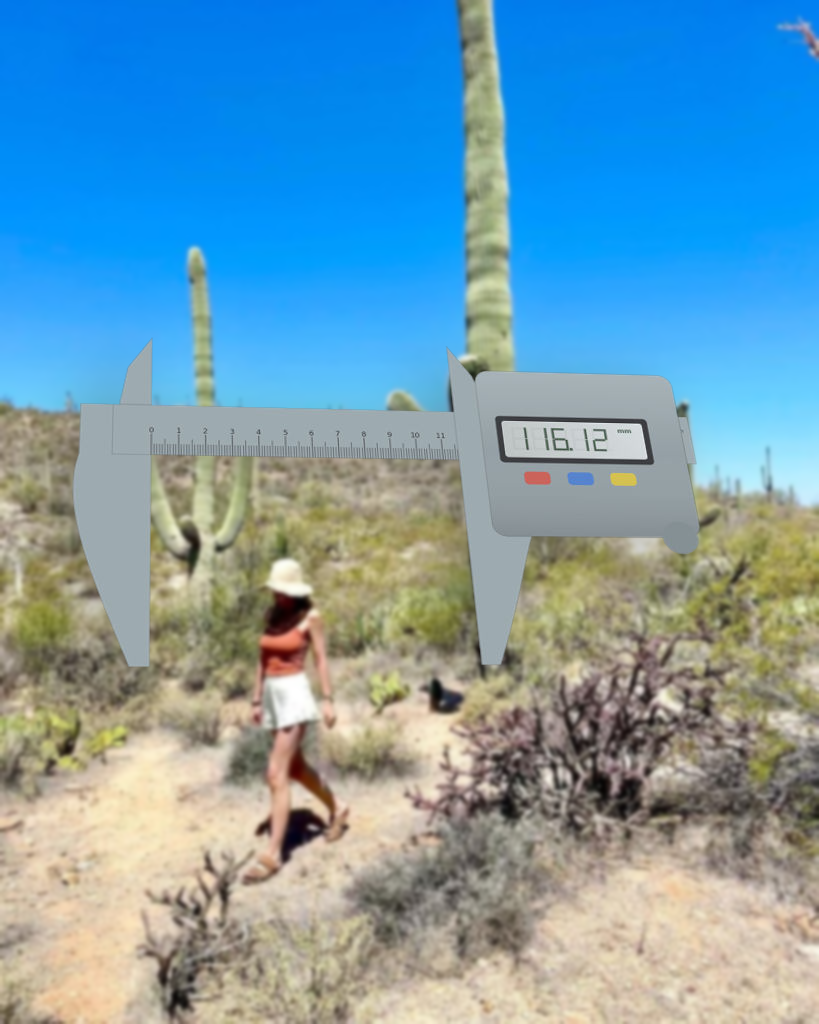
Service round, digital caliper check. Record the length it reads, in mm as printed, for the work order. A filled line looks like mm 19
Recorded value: mm 116.12
